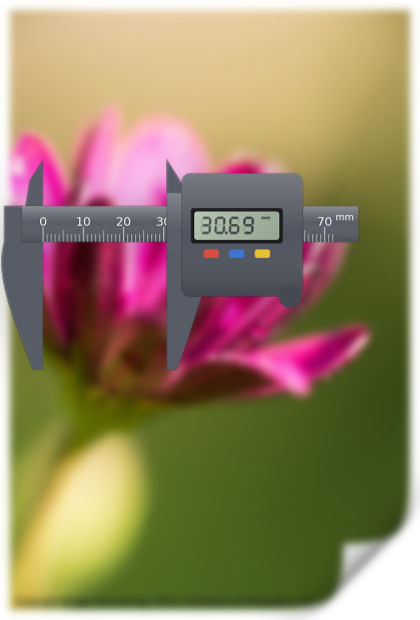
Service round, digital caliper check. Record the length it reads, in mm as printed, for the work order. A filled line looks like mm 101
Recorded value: mm 30.69
